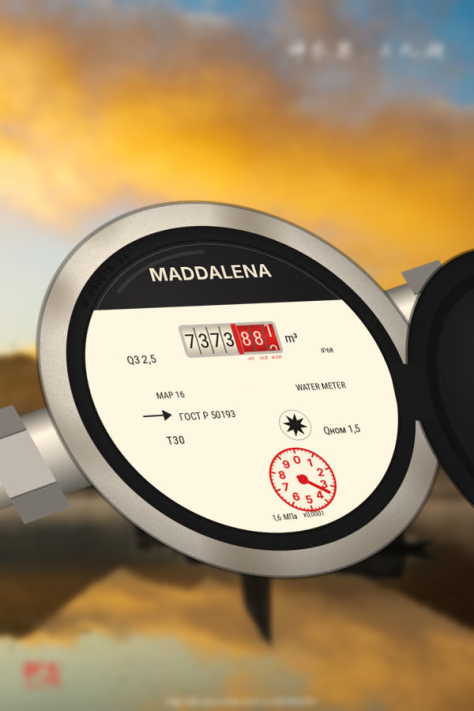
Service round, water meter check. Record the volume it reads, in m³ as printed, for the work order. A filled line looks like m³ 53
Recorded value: m³ 7373.8813
